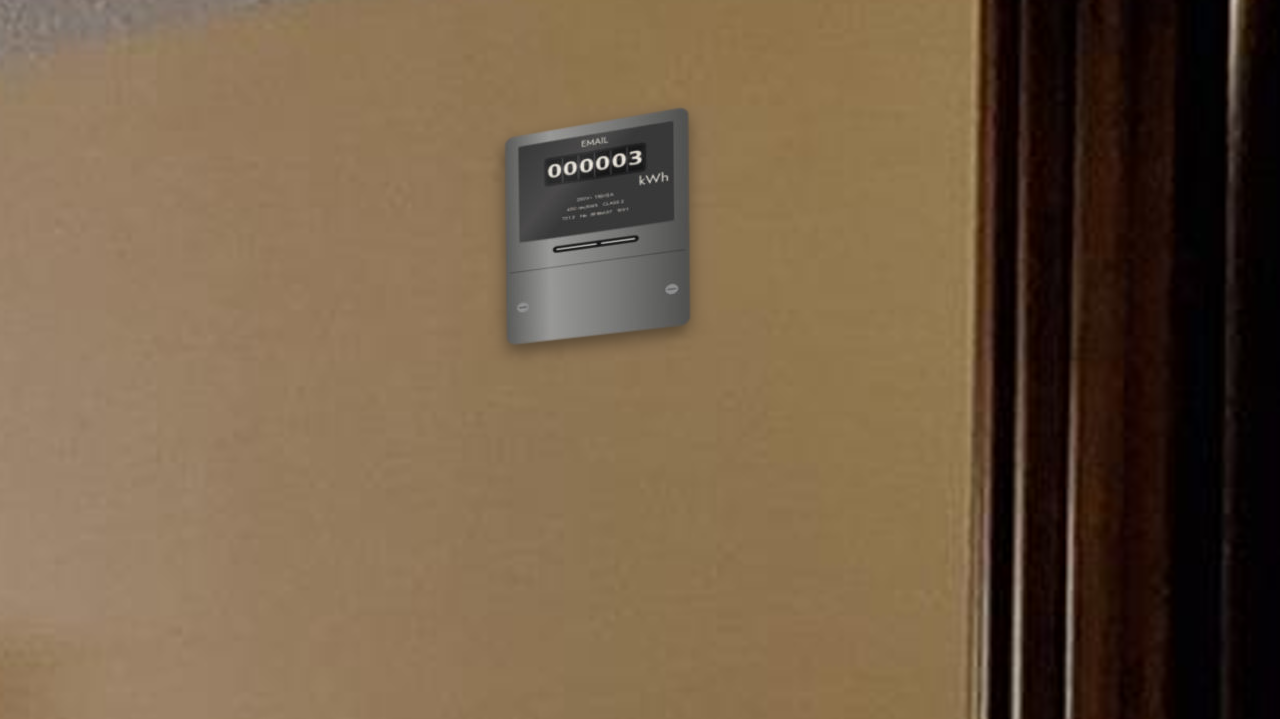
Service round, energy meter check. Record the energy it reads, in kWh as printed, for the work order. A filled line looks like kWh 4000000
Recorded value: kWh 3
